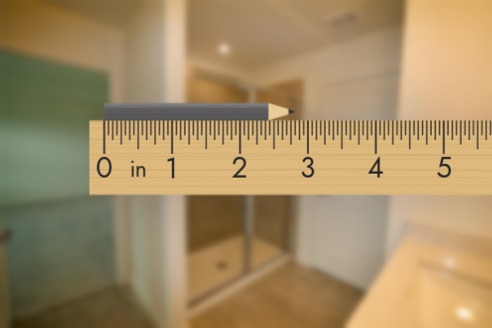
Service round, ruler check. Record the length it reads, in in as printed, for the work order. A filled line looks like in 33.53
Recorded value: in 2.8125
